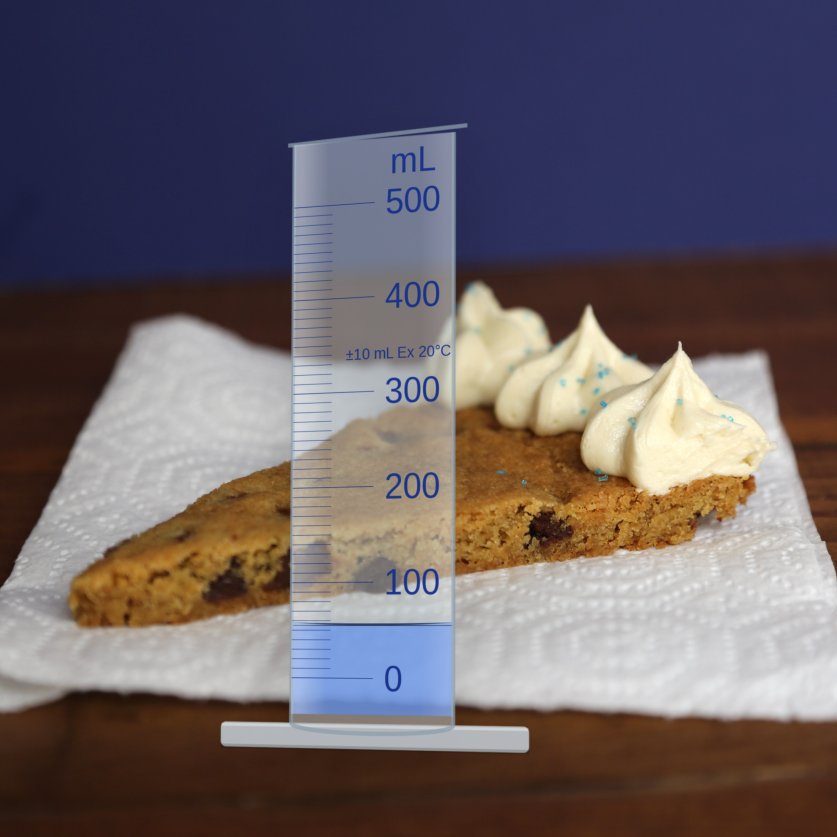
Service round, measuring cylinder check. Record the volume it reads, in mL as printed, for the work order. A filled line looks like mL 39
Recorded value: mL 55
